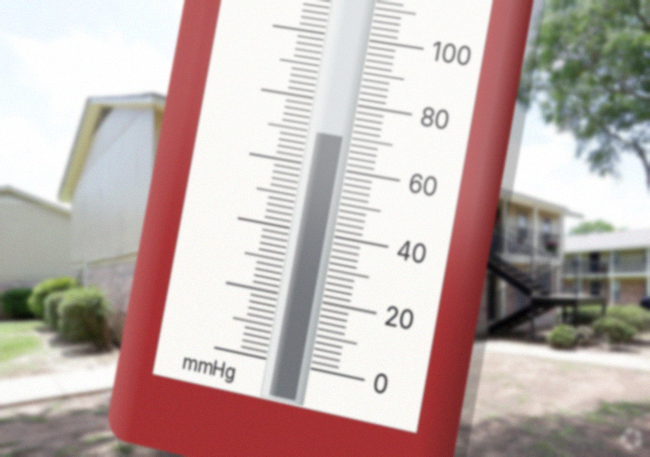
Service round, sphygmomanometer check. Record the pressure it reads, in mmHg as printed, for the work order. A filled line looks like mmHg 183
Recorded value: mmHg 70
